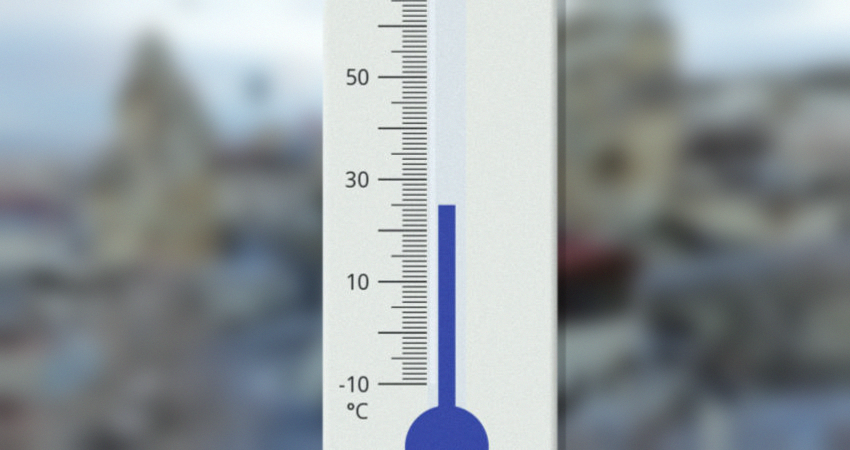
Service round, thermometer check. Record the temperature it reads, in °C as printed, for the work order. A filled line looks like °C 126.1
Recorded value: °C 25
